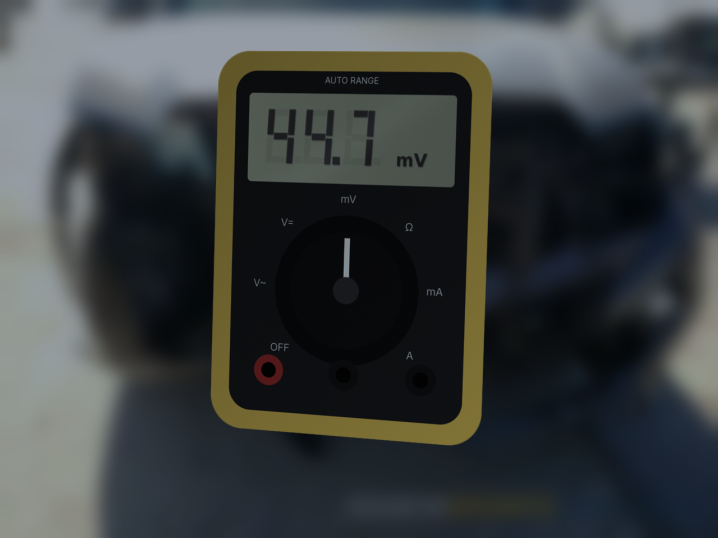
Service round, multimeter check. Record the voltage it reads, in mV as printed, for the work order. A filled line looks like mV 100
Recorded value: mV 44.7
